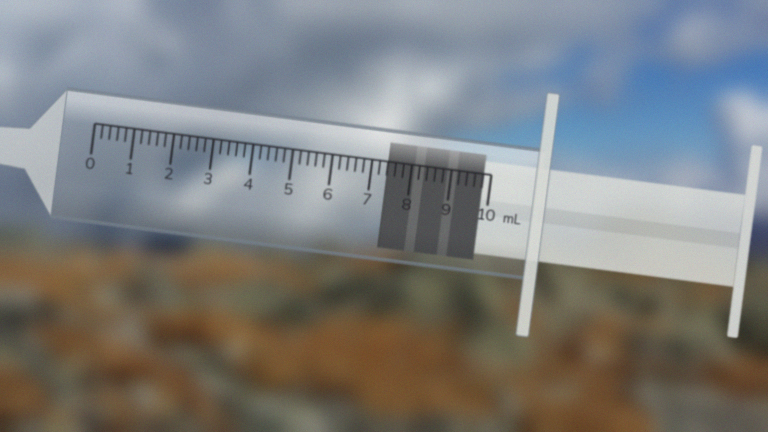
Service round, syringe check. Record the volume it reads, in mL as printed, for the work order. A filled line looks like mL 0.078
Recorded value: mL 7.4
